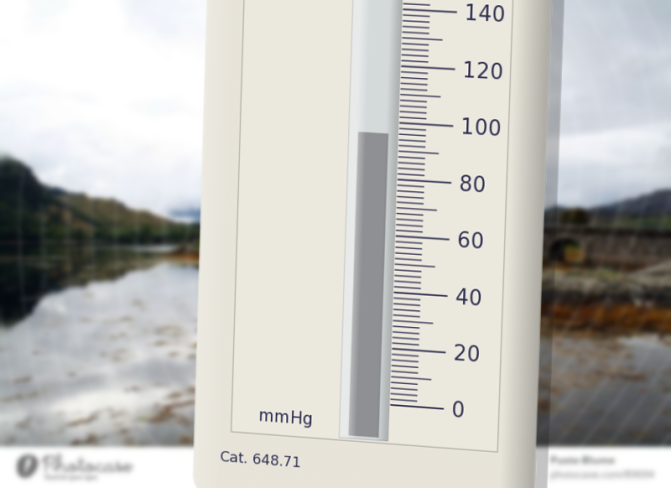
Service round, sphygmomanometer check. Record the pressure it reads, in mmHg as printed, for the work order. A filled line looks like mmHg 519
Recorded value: mmHg 96
